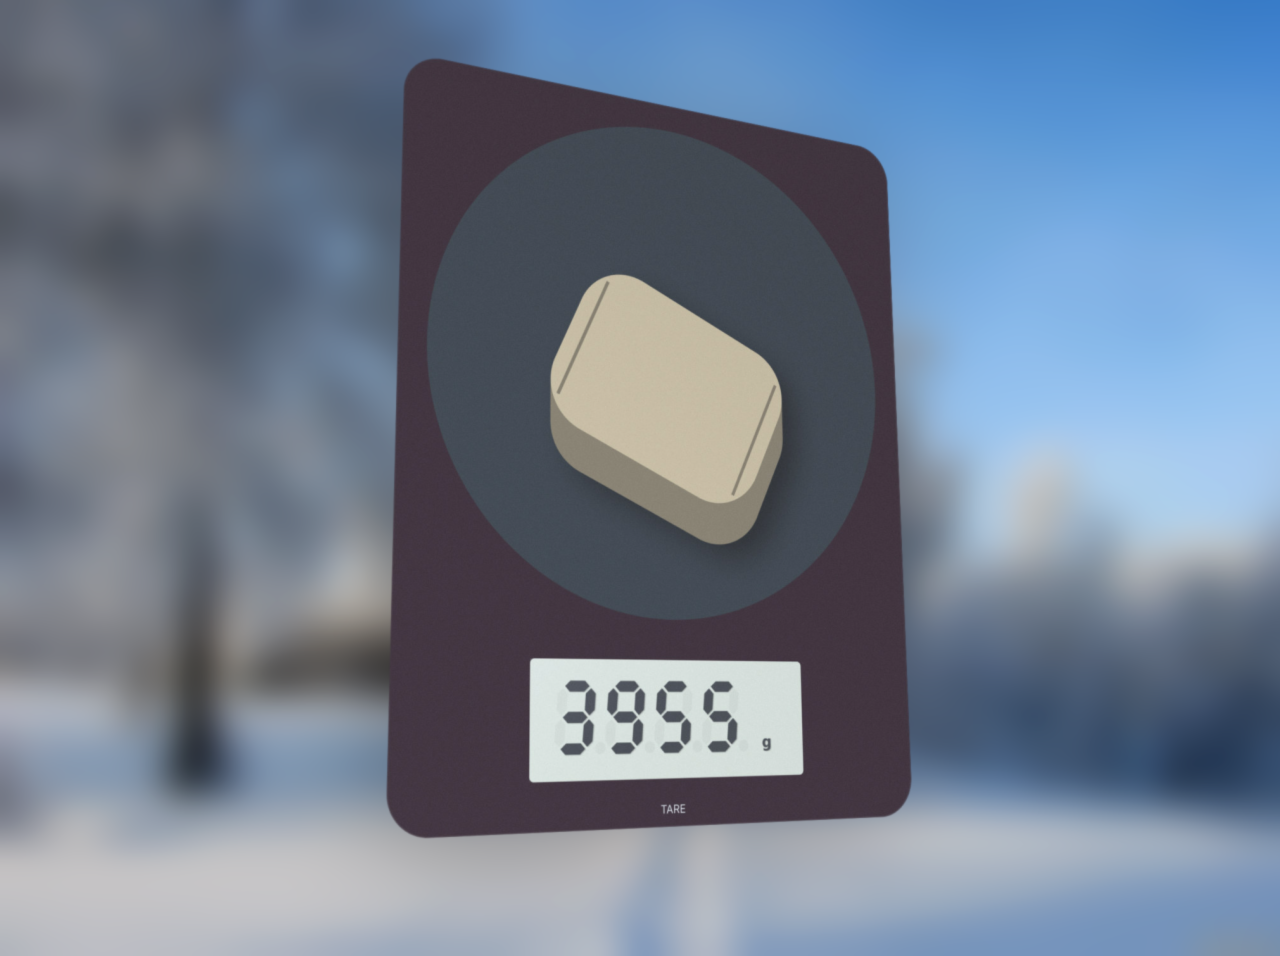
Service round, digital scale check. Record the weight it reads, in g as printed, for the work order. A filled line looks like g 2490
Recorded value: g 3955
